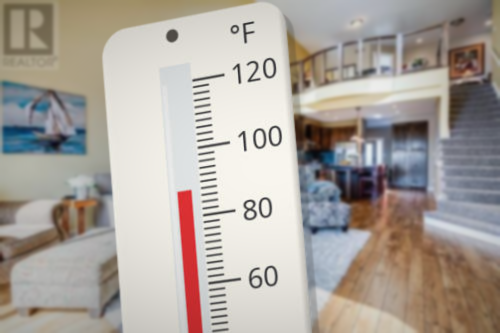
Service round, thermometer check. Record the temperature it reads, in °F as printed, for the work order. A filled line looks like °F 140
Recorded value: °F 88
